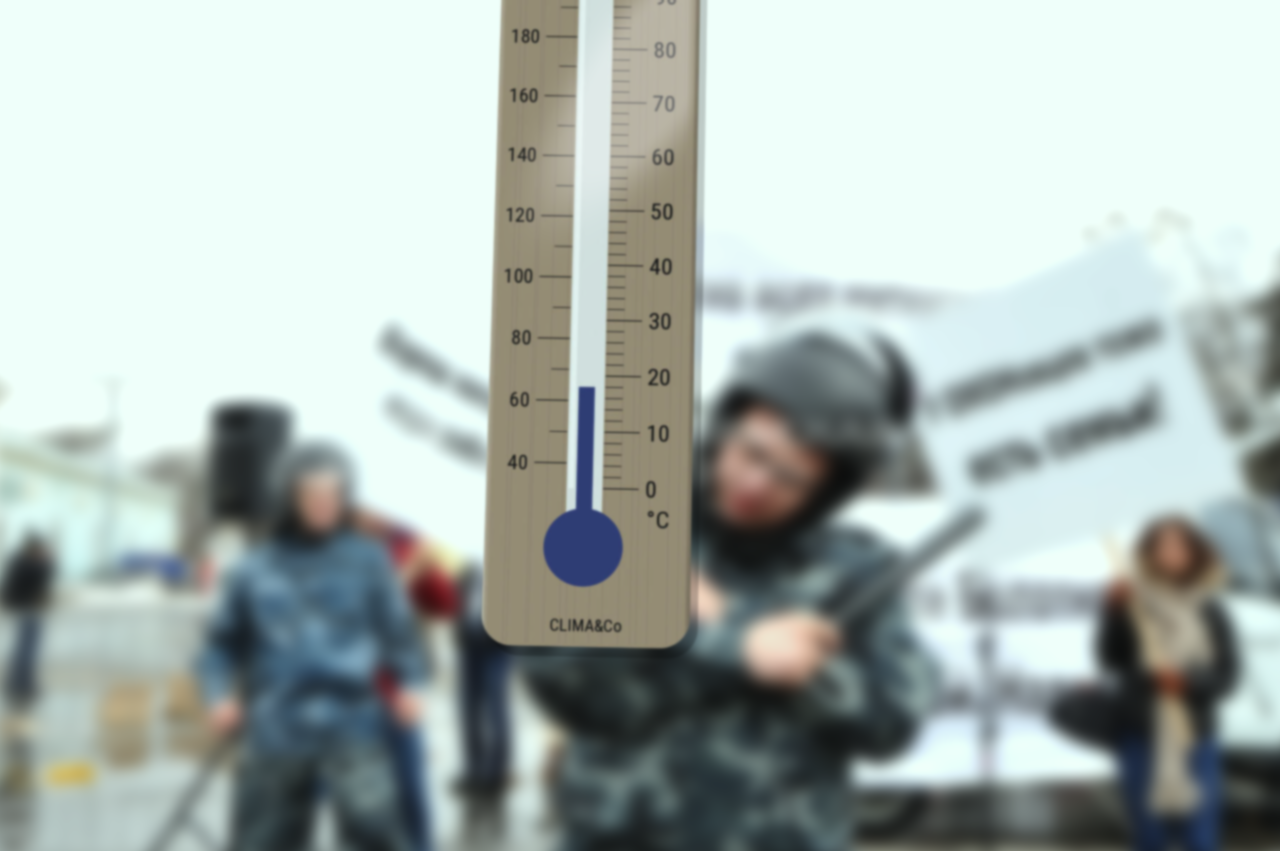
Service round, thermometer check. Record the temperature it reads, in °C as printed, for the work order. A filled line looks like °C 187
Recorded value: °C 18
